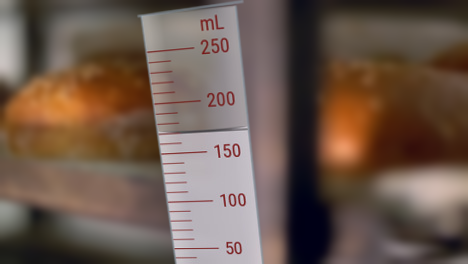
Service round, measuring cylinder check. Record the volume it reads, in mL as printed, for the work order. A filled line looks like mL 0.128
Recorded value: mL 170
